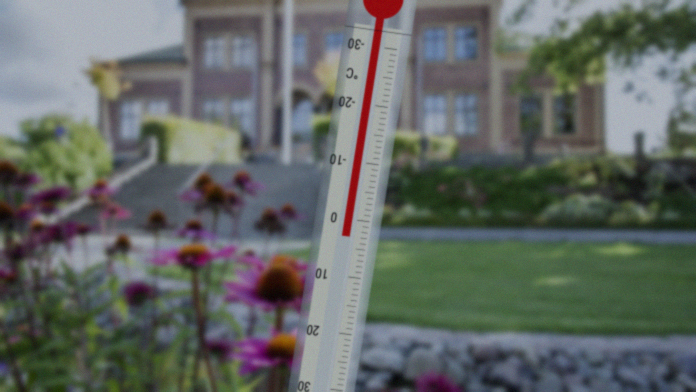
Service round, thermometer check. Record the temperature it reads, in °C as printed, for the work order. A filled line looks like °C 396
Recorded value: °C 3
